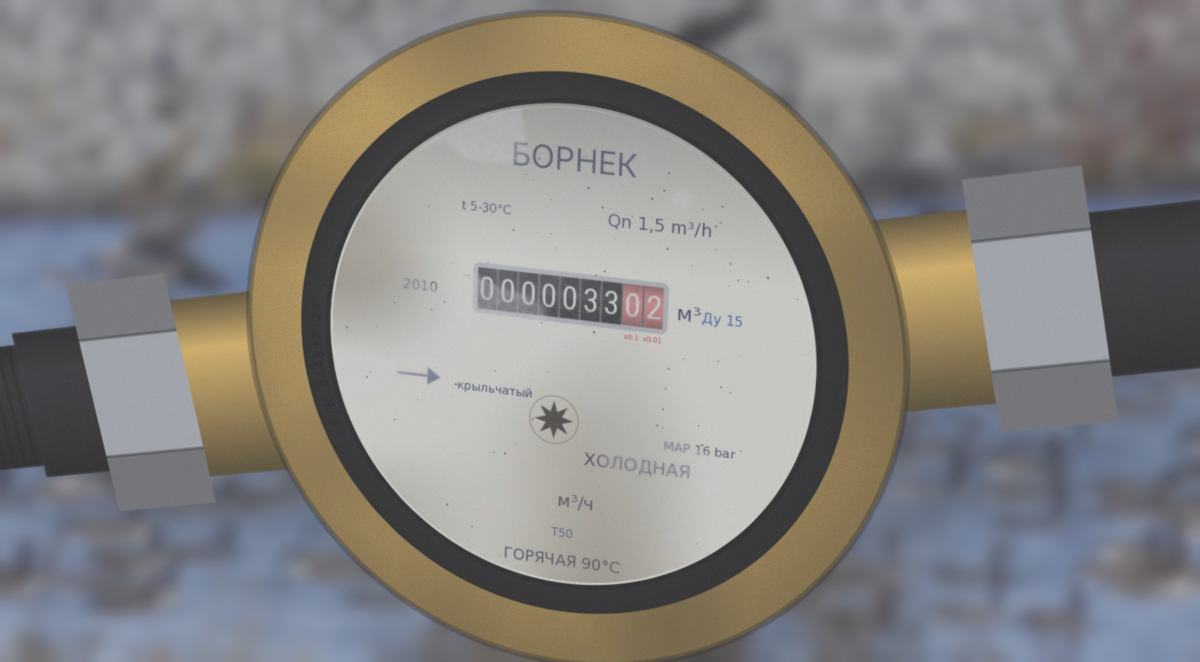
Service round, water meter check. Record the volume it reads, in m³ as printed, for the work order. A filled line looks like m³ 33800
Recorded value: m³ 33.02
